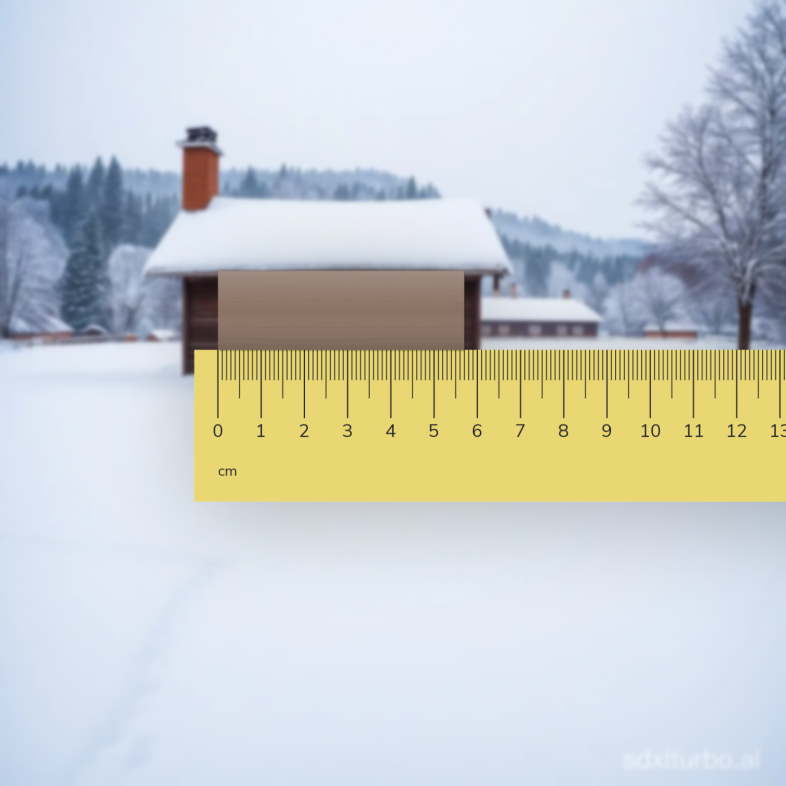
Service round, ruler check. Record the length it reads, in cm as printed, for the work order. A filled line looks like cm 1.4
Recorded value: cm 5.7
